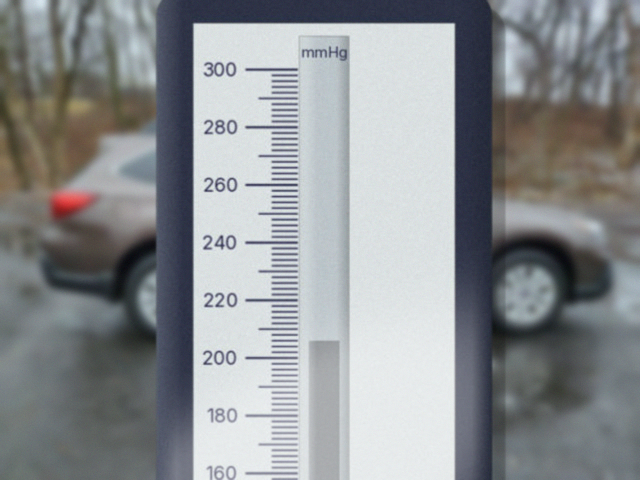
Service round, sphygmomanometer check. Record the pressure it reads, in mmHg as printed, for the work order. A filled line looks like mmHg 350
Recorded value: mmHg 206
